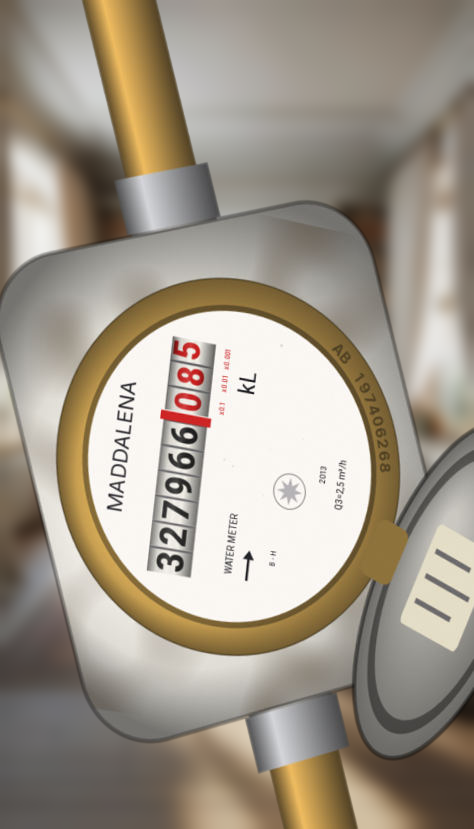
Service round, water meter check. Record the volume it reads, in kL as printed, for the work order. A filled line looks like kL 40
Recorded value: kL 327966.085
